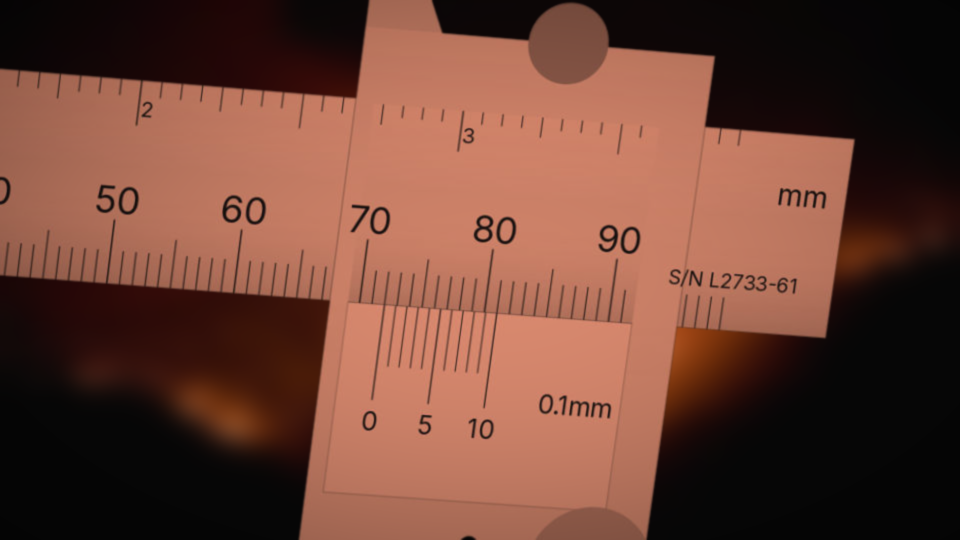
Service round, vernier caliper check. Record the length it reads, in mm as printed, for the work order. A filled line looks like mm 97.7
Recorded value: mm 72.0
